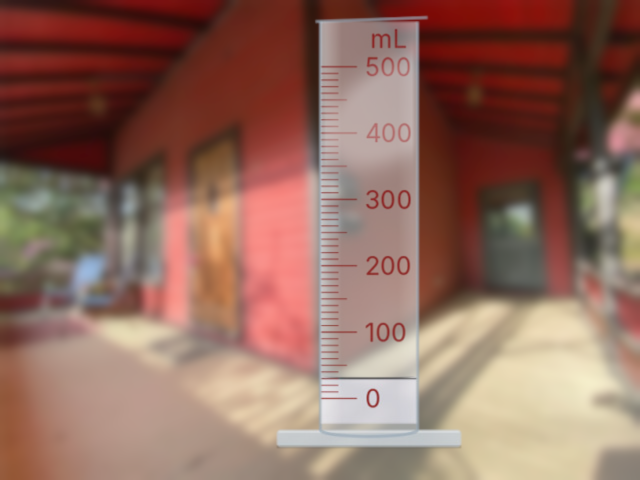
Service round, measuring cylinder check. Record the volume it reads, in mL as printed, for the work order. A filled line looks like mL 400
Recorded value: mL 30
